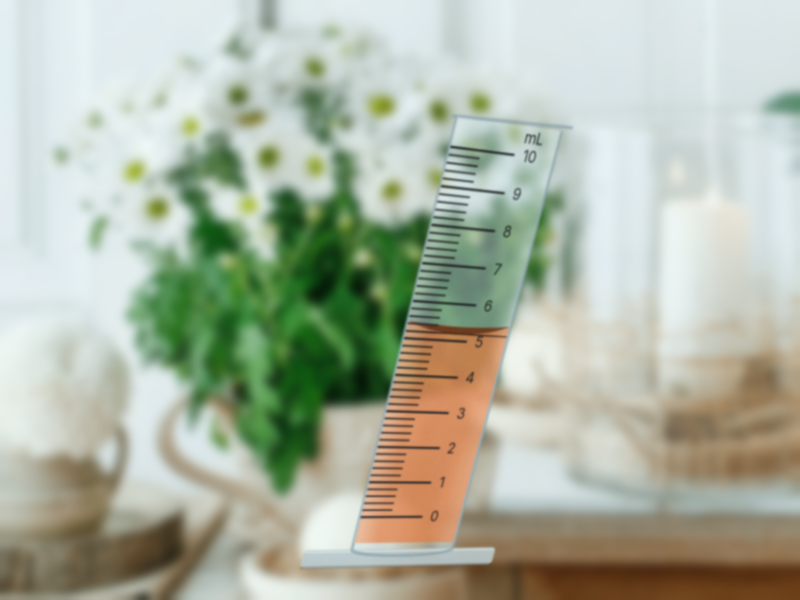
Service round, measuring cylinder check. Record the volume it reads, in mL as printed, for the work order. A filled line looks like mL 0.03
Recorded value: mL 5.2
